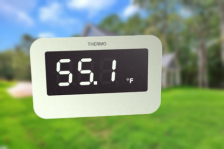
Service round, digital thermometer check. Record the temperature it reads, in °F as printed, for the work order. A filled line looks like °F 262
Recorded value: °F 55.1
